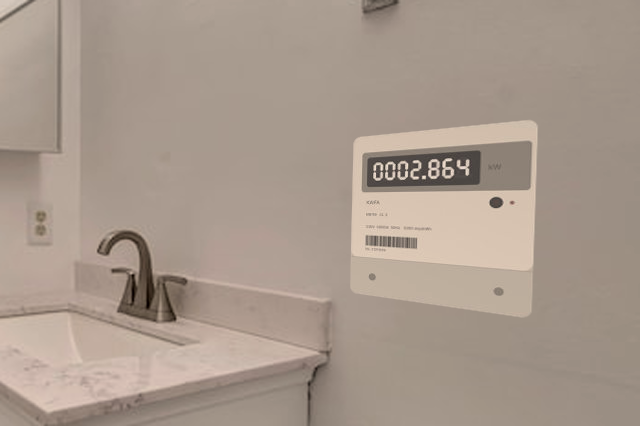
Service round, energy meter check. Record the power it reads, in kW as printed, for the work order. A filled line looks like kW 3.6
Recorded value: kW 2.864
